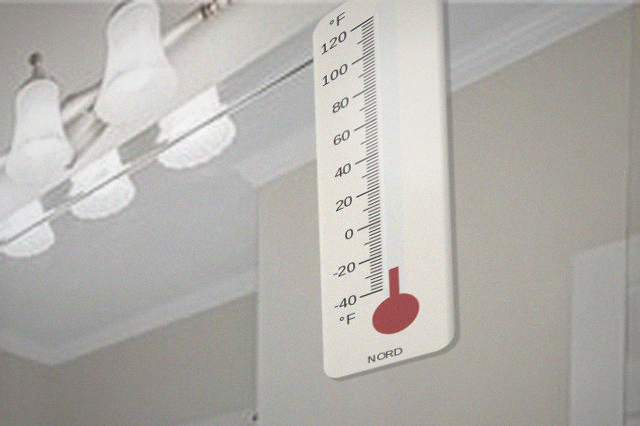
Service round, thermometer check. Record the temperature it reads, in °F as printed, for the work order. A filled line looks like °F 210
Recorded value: °F -30
